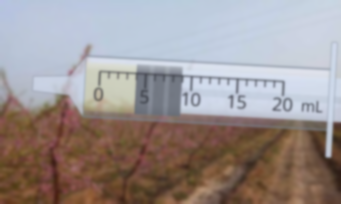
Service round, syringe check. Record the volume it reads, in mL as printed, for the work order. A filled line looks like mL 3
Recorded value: mL 4
